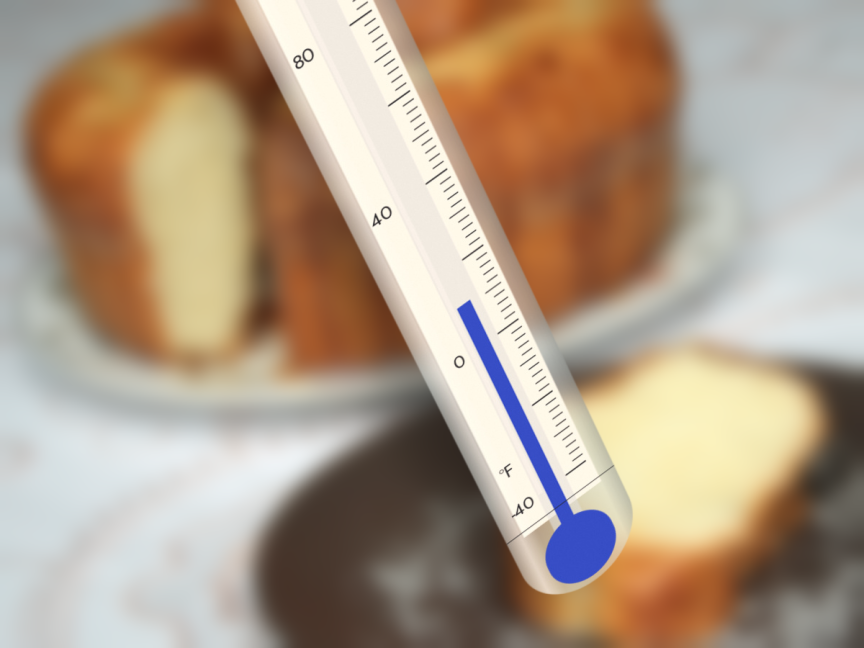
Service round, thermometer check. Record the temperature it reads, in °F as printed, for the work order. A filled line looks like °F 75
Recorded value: °F 11
